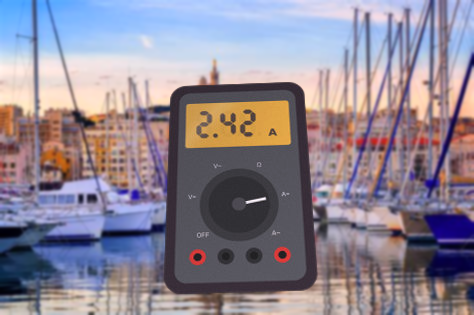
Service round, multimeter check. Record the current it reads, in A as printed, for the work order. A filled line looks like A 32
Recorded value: A 2.42
